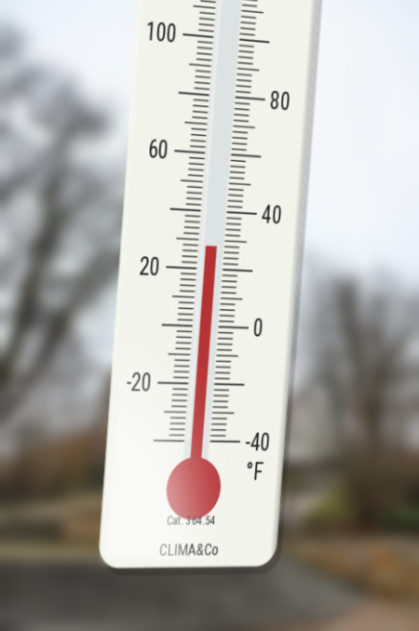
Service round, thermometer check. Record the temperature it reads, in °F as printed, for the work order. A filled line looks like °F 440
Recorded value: °F 28
